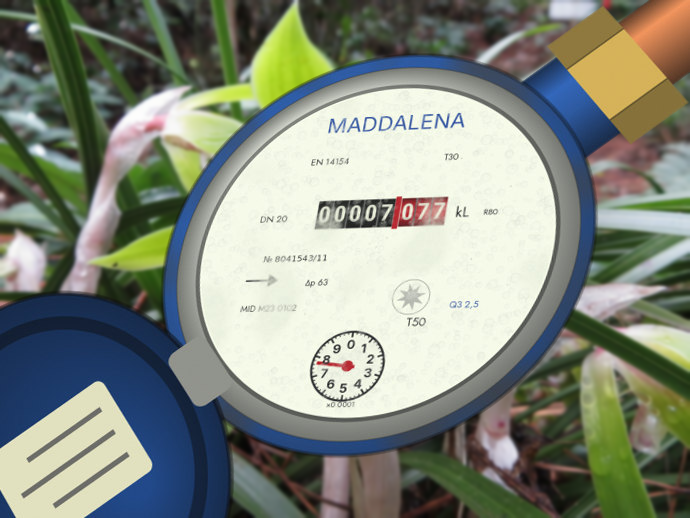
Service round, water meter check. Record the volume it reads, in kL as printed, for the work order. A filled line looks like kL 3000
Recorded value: kL 7.0777
